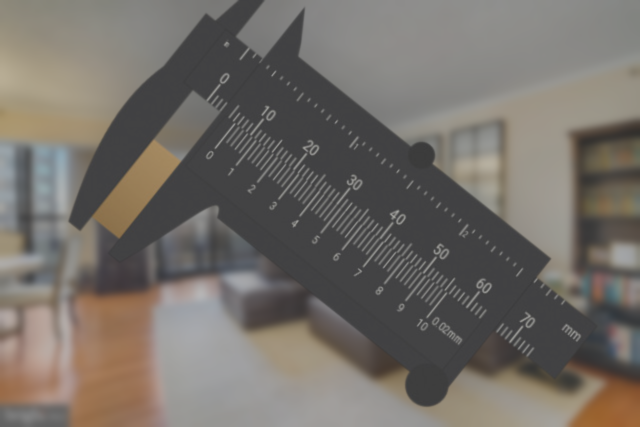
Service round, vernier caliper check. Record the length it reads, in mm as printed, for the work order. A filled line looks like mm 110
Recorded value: mm 6.5
